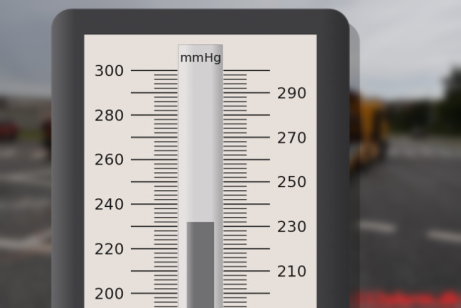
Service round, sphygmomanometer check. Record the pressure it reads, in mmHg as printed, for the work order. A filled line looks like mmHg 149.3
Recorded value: mmHg 232
